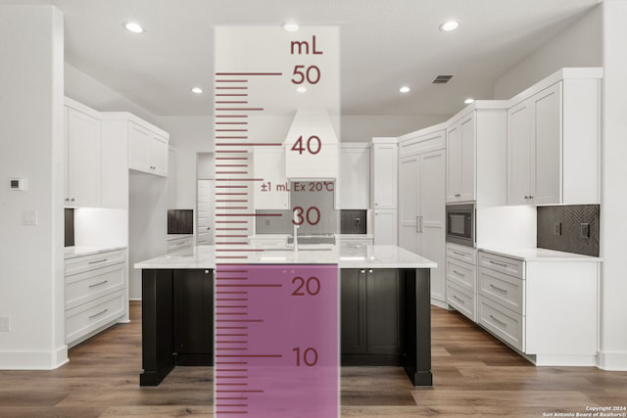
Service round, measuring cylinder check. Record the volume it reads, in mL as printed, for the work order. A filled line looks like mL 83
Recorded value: mL 23
